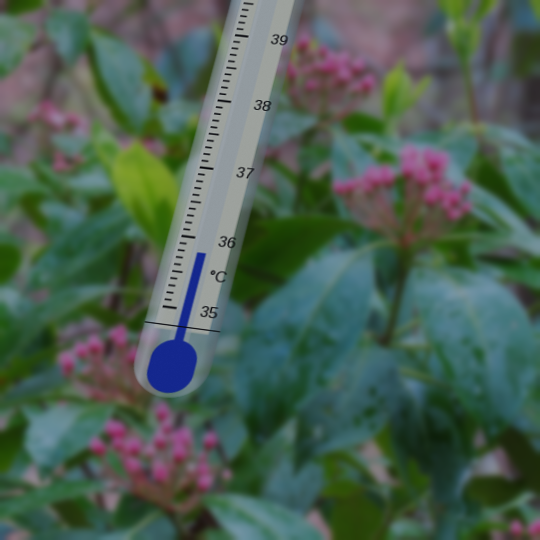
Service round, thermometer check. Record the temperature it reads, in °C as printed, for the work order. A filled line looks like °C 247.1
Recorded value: °C 35.8
